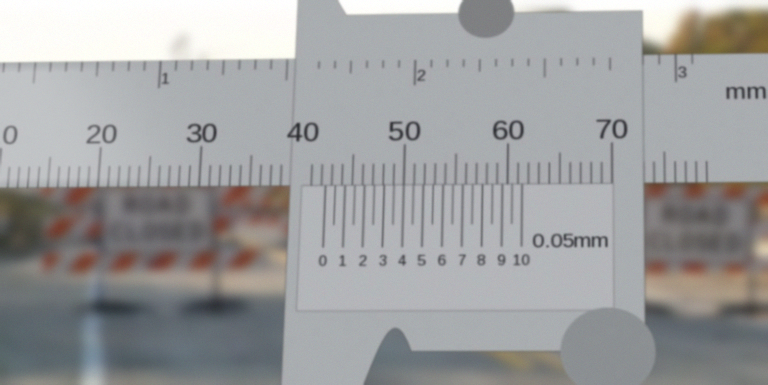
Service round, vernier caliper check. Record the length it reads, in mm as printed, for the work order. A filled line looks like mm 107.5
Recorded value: mm 42.4
